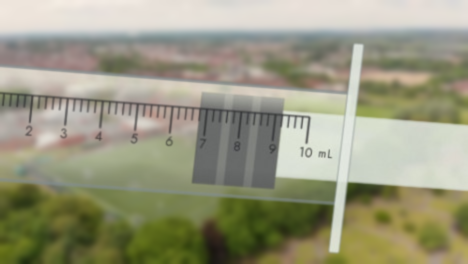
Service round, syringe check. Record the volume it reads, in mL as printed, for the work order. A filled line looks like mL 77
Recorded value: mL 6.8
